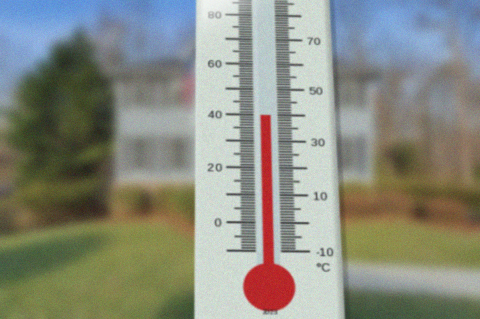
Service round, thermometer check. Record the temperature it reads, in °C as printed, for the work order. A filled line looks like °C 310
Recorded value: °C 40
